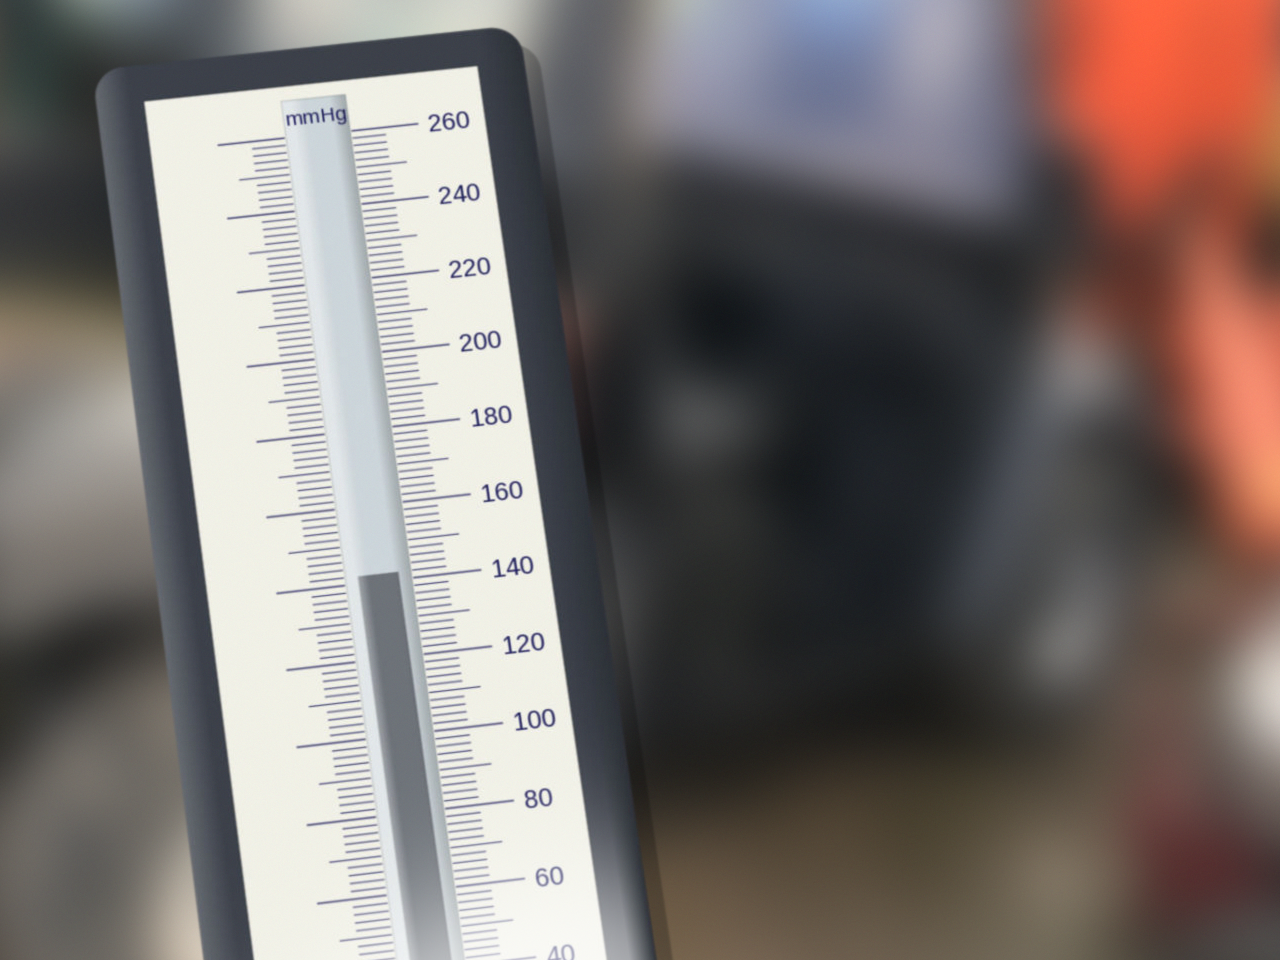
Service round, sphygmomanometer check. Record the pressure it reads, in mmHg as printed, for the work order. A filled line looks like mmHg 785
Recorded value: mmHg 142
